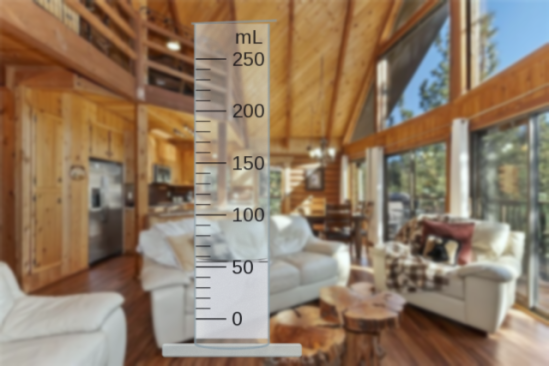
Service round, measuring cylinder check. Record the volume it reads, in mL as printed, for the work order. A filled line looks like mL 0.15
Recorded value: mL 55
